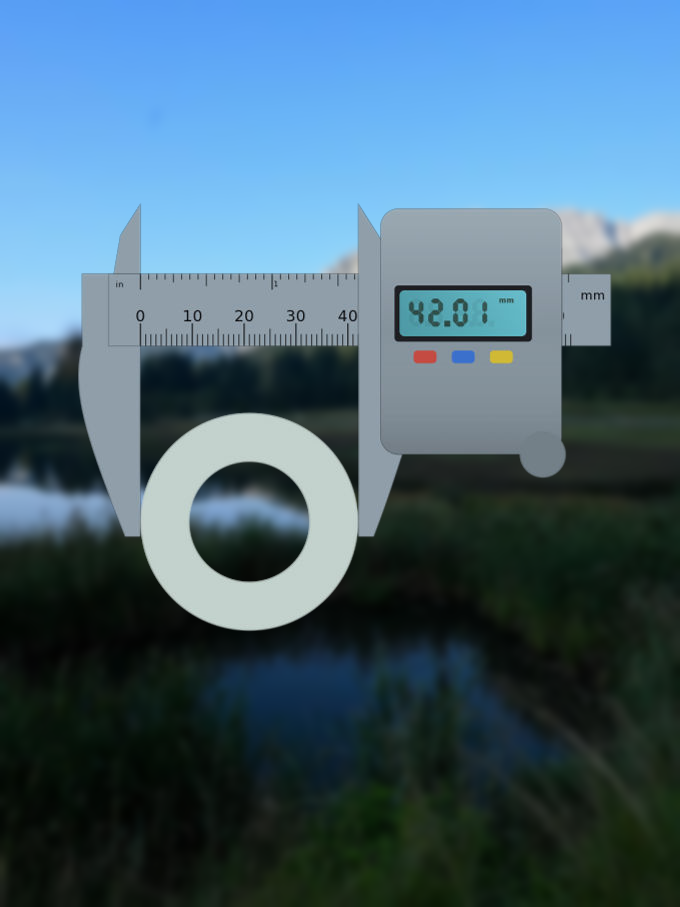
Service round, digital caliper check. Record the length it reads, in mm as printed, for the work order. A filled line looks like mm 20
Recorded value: mm 42.01
